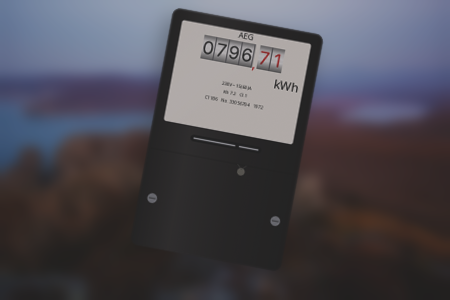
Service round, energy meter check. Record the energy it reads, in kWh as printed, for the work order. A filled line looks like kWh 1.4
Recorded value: kWh 796.71
